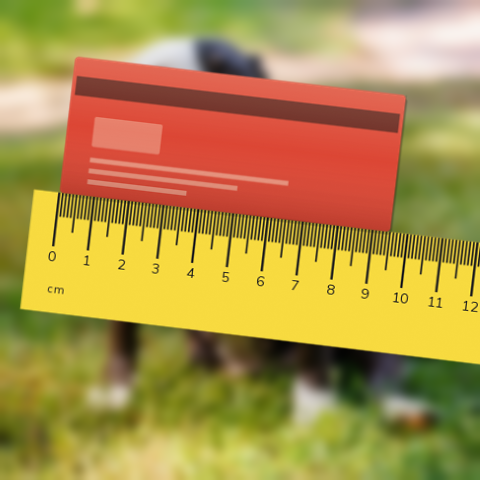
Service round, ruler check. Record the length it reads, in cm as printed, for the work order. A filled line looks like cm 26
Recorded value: cm 9.5
